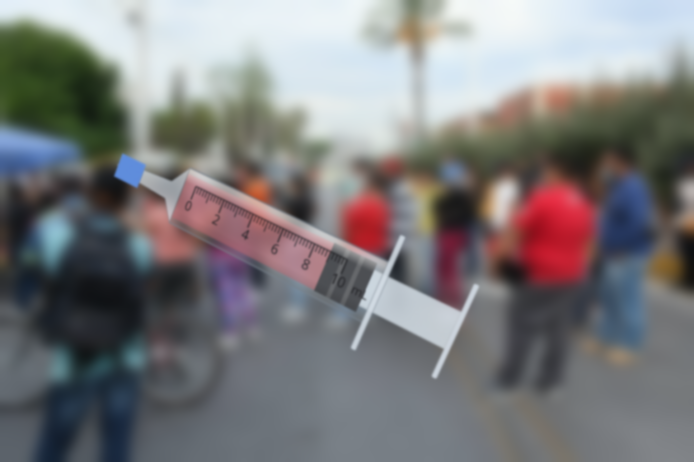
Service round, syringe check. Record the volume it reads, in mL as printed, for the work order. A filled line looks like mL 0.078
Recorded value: mL 9
